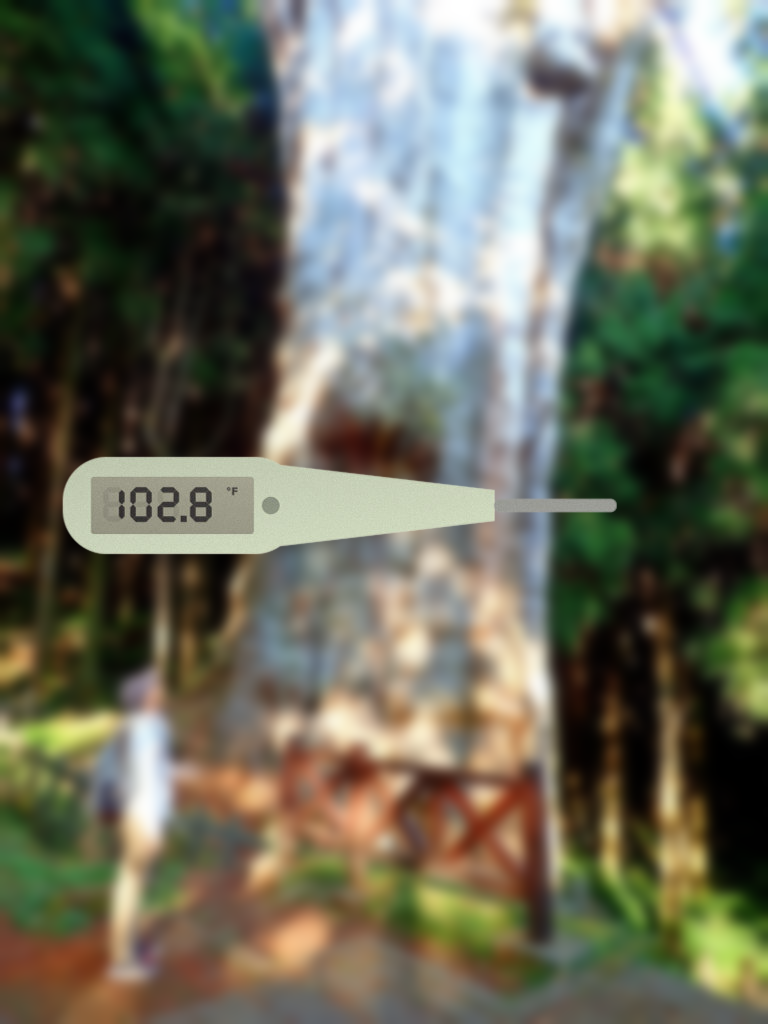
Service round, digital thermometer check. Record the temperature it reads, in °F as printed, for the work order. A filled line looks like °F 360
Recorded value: °F 102.8
